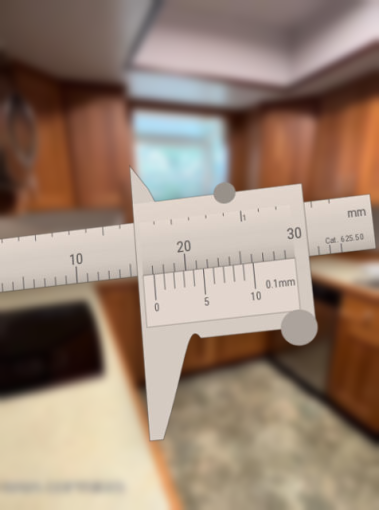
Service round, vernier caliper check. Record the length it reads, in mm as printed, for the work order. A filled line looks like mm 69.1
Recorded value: mm 17.1
